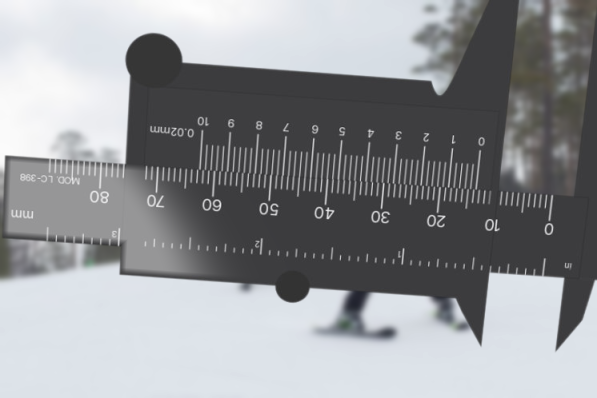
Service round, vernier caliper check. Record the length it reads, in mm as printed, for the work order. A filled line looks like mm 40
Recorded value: mm 13.6
